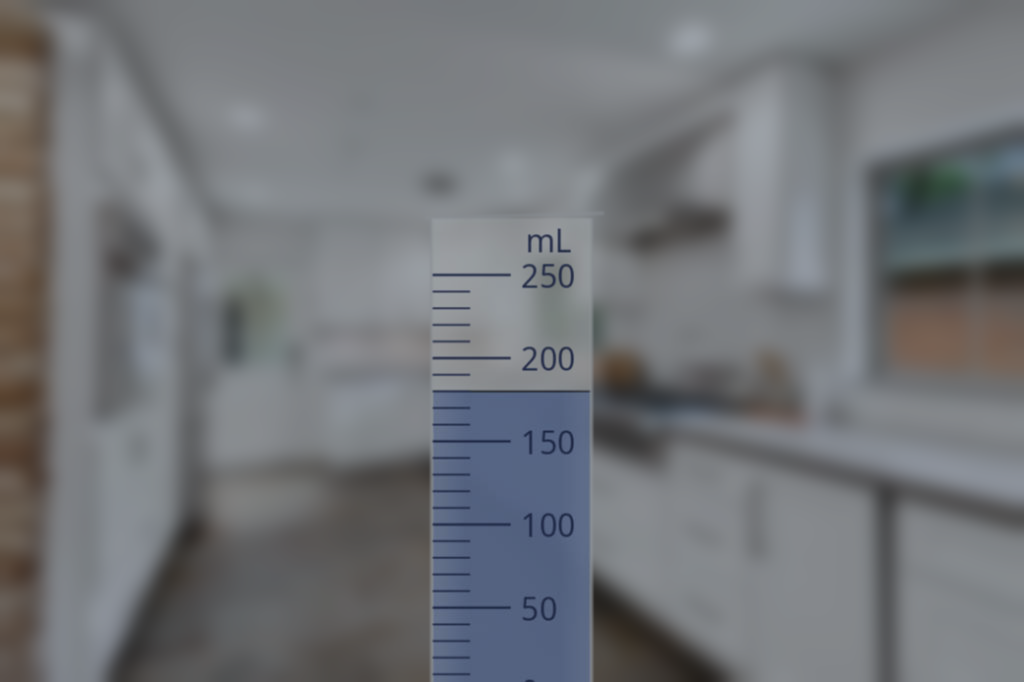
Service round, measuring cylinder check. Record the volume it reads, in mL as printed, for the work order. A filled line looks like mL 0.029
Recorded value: mL 180
